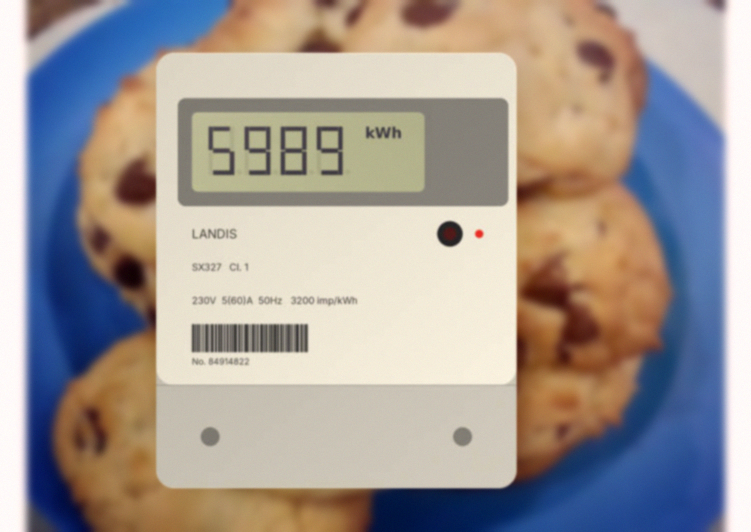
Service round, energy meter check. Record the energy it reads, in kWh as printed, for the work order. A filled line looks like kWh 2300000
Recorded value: kWh 5989
